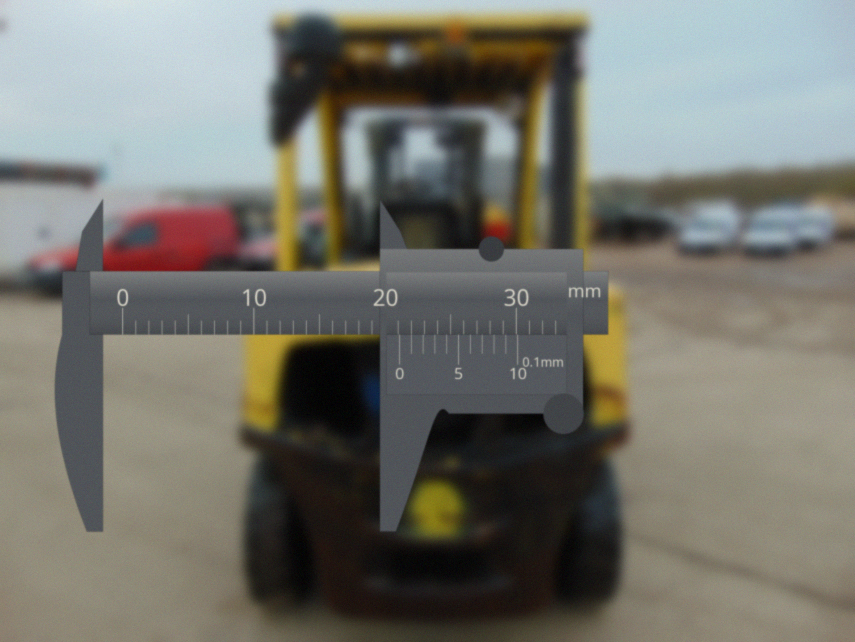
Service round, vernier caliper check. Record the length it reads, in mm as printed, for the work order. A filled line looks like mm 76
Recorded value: mm 21.1
